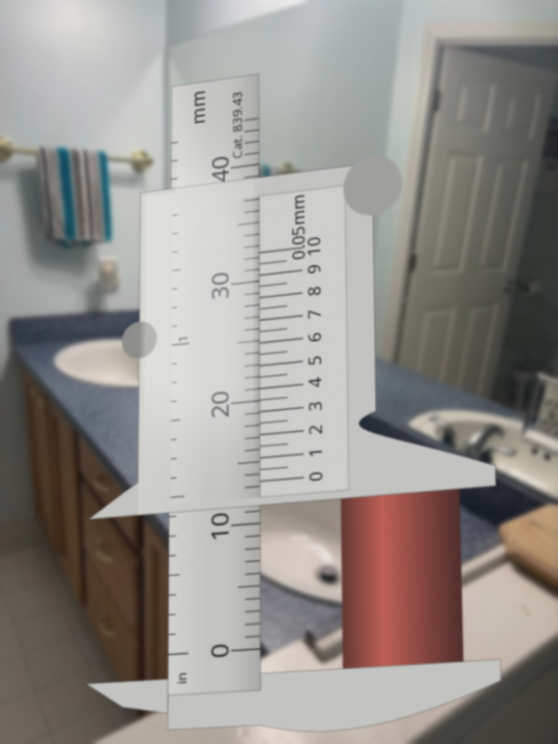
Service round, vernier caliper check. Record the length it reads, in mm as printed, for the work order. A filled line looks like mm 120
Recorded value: mm 13.4
